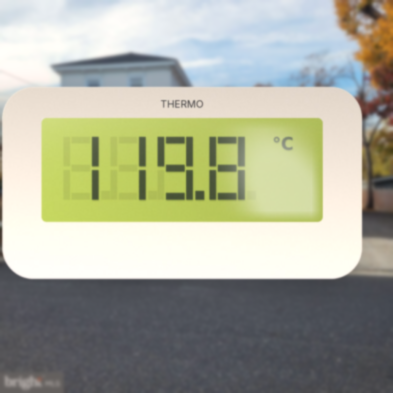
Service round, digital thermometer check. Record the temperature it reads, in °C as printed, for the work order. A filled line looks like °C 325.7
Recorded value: °C 119.8
